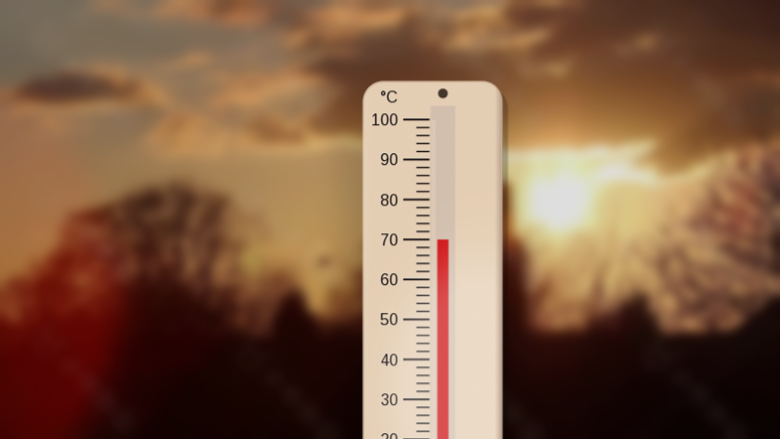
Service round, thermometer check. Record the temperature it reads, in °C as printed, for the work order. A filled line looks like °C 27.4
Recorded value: °C 70
